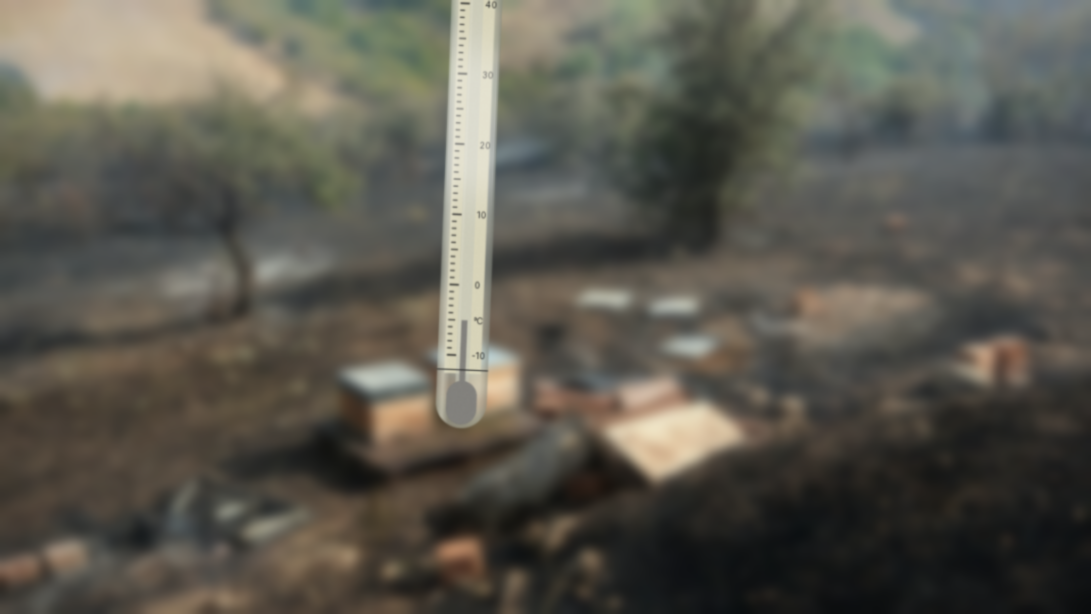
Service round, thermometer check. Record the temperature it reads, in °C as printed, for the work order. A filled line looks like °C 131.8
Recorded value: °C -5
